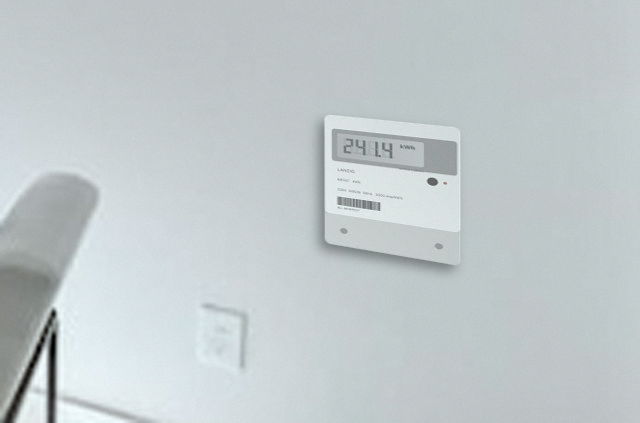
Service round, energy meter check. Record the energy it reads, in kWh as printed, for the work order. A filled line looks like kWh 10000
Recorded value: kWh 241.4
